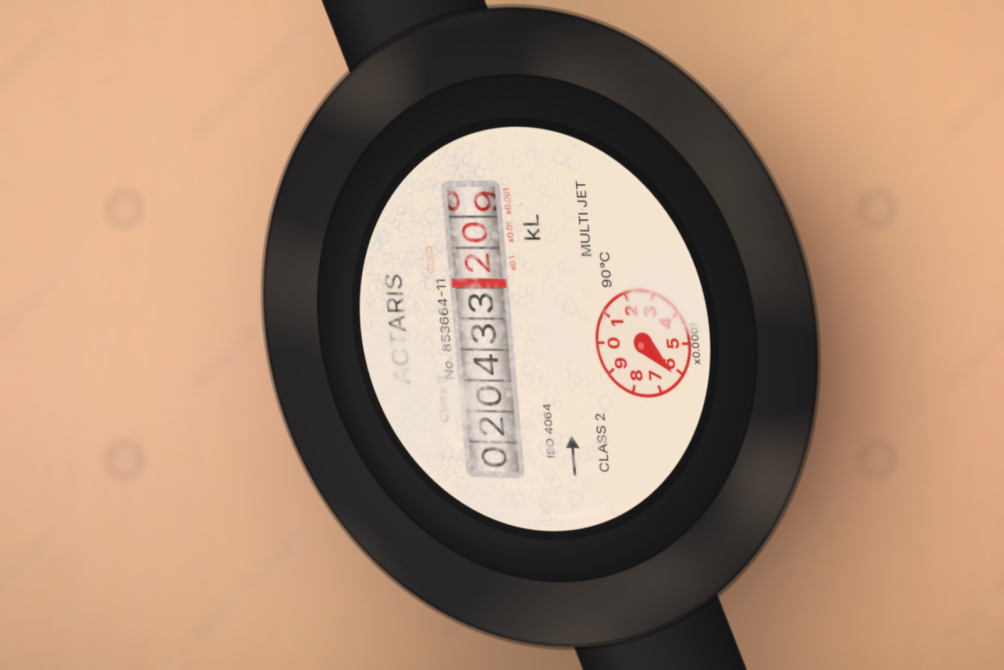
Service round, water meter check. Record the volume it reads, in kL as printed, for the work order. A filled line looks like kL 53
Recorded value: kL 20433.2086
